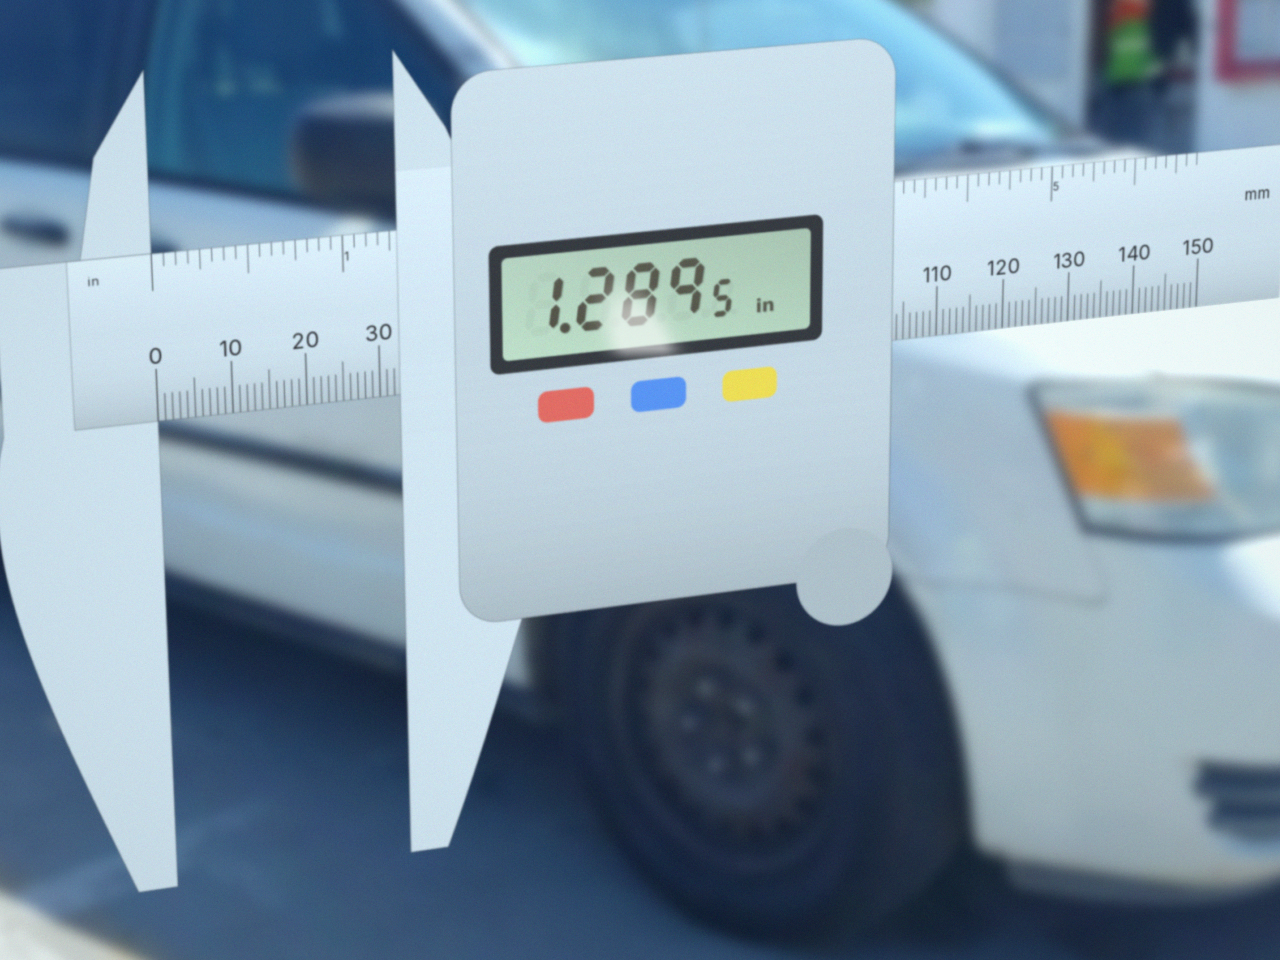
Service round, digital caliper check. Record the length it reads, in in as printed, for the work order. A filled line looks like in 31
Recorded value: in 1.2895
